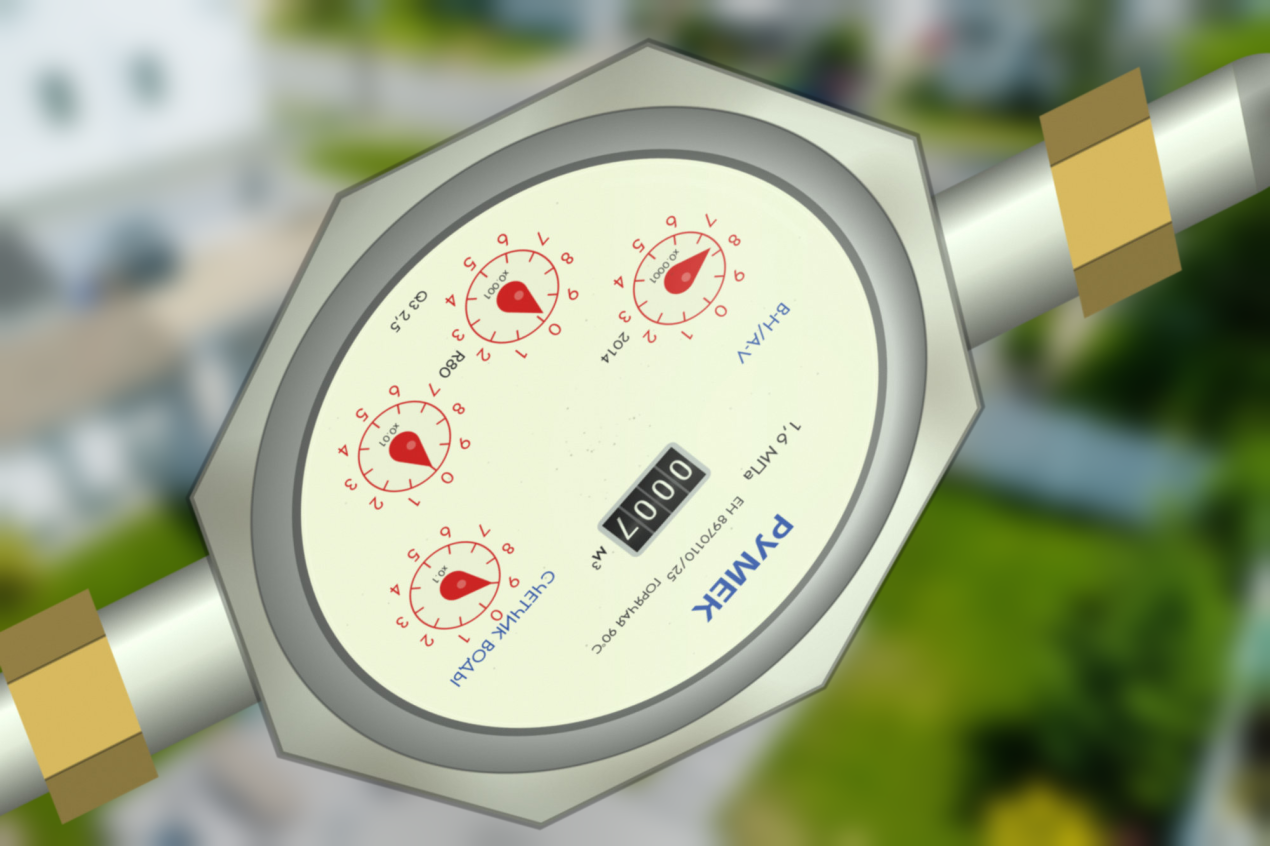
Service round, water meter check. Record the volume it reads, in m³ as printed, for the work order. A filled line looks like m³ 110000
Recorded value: m³ 6.8997
